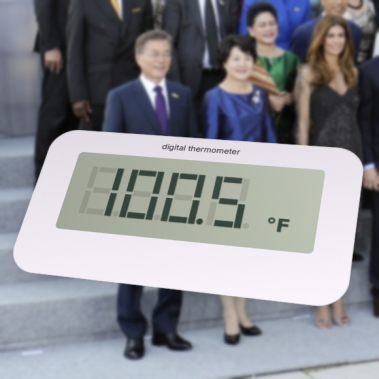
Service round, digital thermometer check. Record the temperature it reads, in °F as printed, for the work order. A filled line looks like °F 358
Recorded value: °F 100.5
